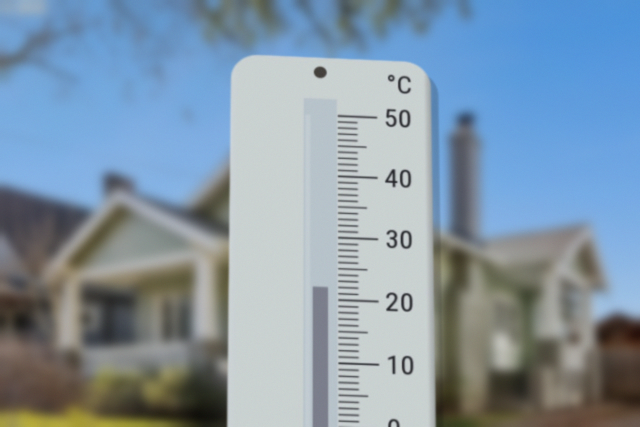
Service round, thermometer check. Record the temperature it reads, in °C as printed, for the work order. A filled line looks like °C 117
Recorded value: °C 22
